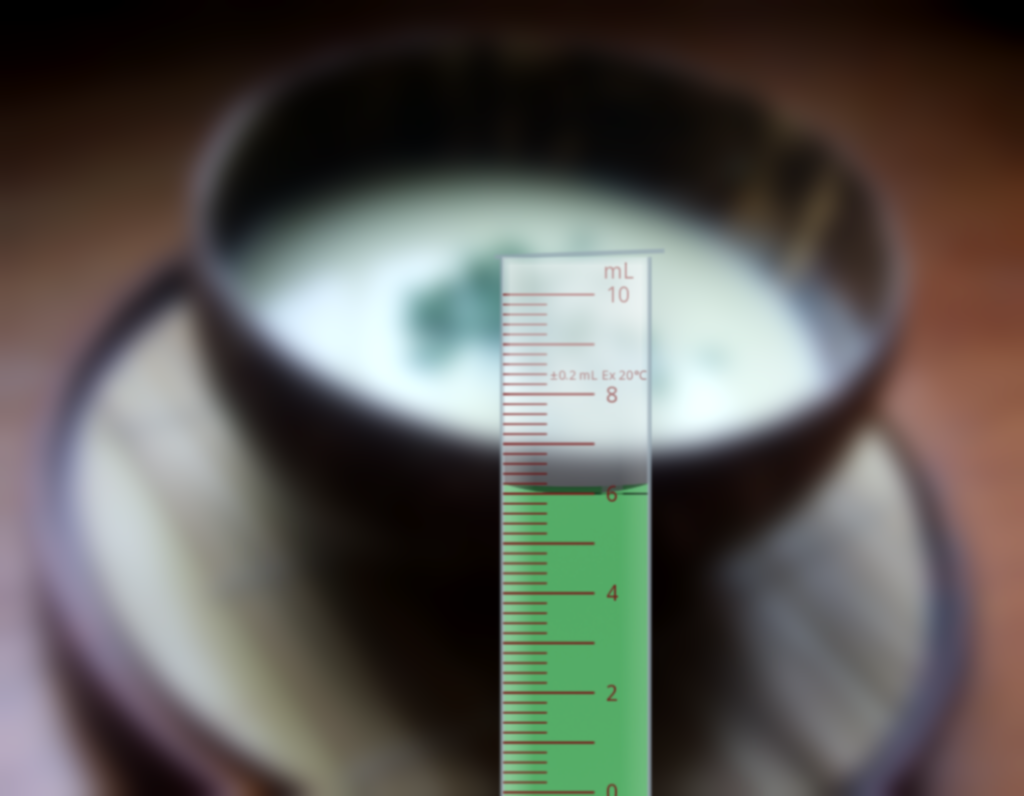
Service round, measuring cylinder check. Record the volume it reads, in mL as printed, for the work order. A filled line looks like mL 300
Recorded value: mL 6
